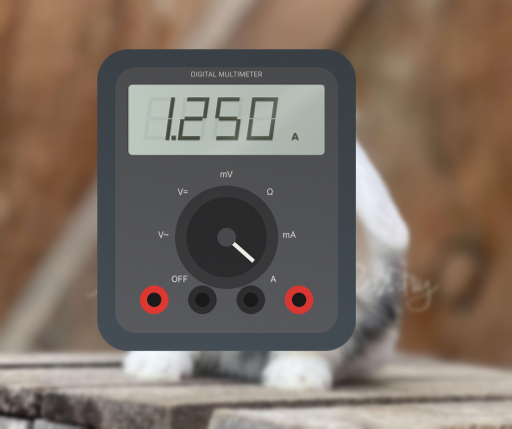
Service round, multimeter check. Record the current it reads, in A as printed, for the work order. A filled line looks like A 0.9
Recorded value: A 1.250
